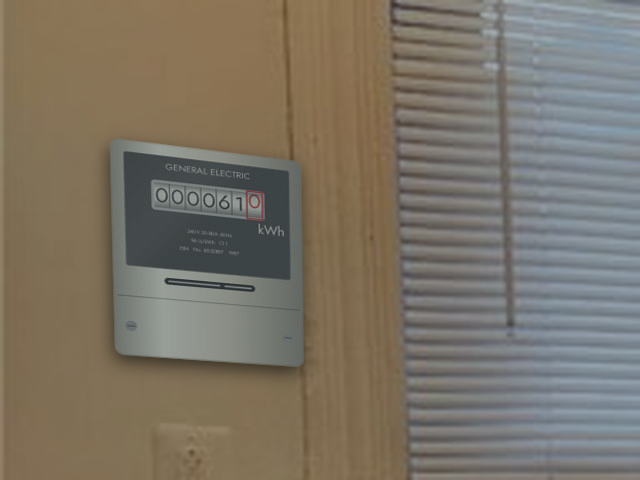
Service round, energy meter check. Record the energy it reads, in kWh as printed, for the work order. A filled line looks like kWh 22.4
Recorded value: kWh 61.0
